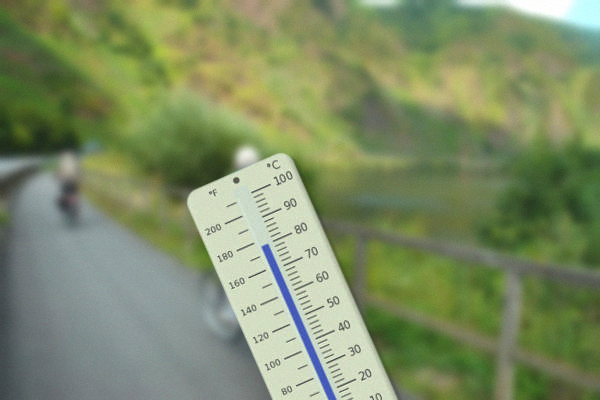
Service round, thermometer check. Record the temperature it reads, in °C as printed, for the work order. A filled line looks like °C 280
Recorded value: °C 80
